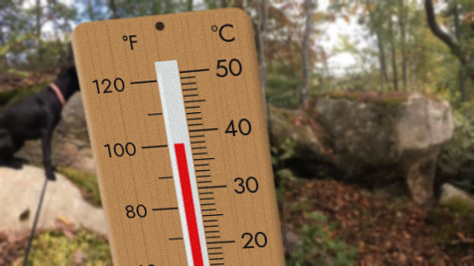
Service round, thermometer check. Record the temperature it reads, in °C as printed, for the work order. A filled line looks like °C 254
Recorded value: °C 38
